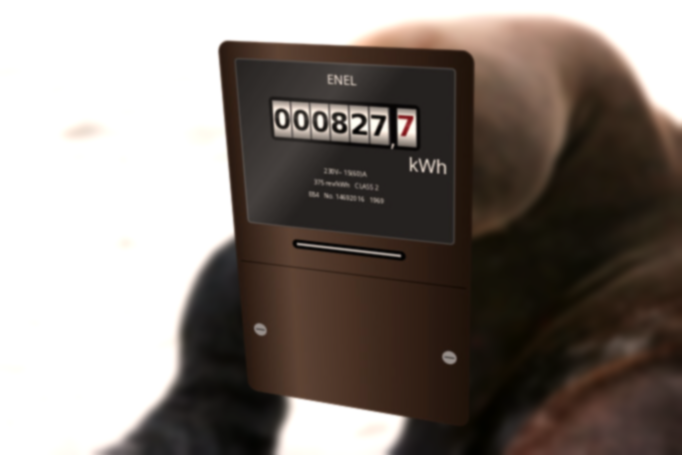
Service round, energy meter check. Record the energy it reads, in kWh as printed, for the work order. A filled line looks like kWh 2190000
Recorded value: kWh 827.7
